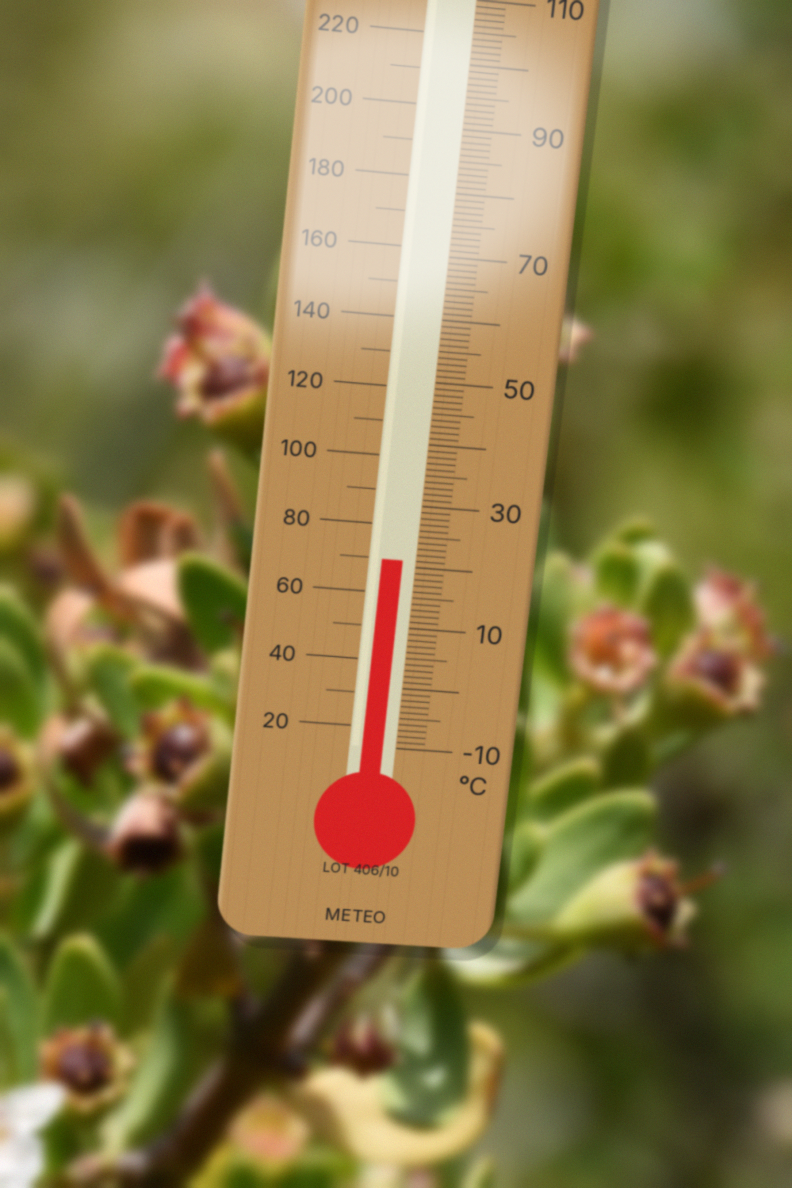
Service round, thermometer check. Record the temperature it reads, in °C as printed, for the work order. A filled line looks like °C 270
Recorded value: °C 21
